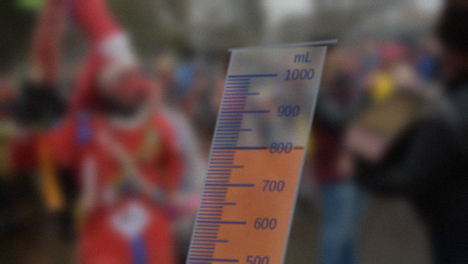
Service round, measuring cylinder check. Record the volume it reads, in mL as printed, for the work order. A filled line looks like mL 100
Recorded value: mL 800
